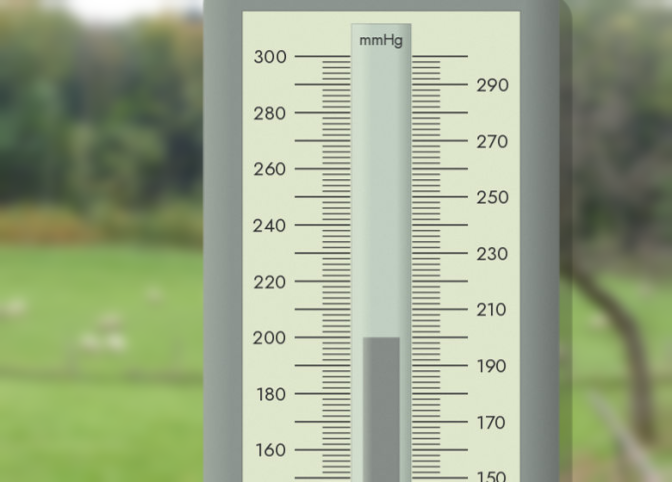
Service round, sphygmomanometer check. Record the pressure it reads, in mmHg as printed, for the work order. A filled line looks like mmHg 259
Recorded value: mmHg 200
